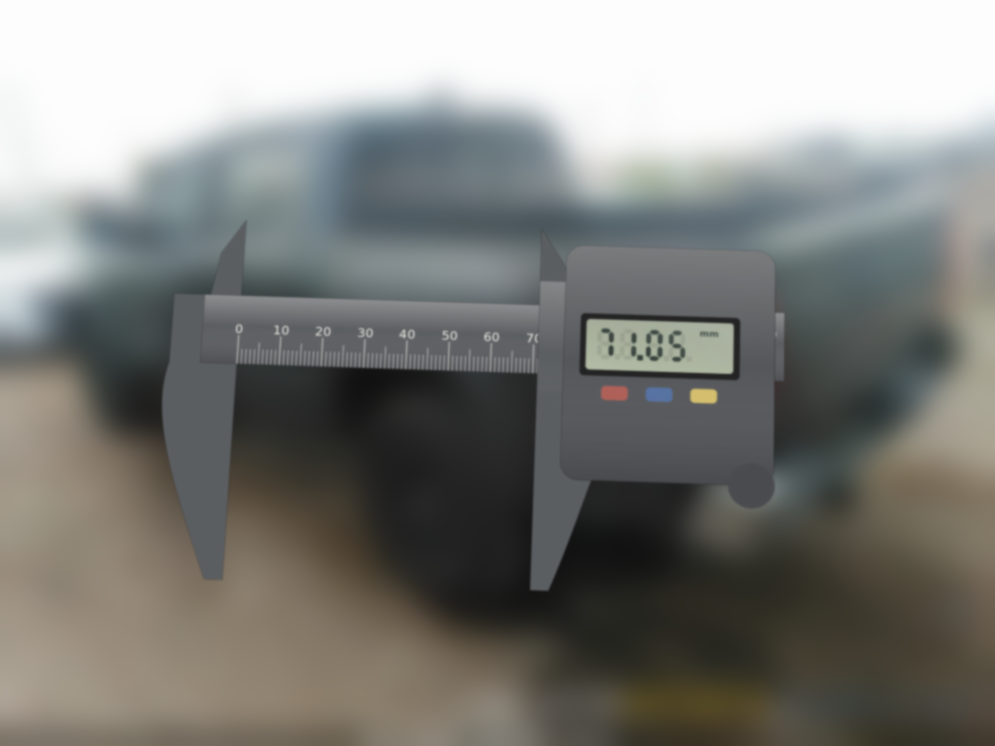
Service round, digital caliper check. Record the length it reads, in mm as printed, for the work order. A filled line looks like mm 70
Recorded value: mm 71.05
